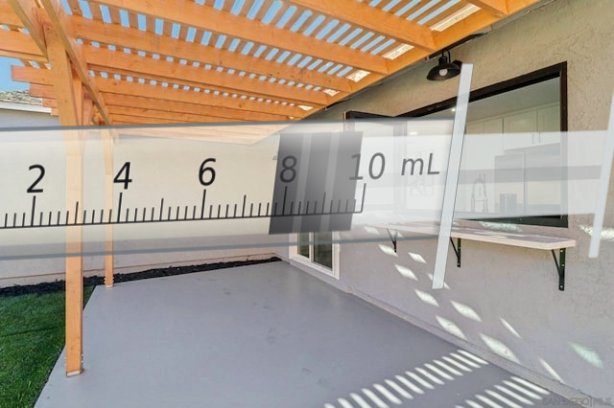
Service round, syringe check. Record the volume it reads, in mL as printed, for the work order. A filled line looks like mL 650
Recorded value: mL 7.7
